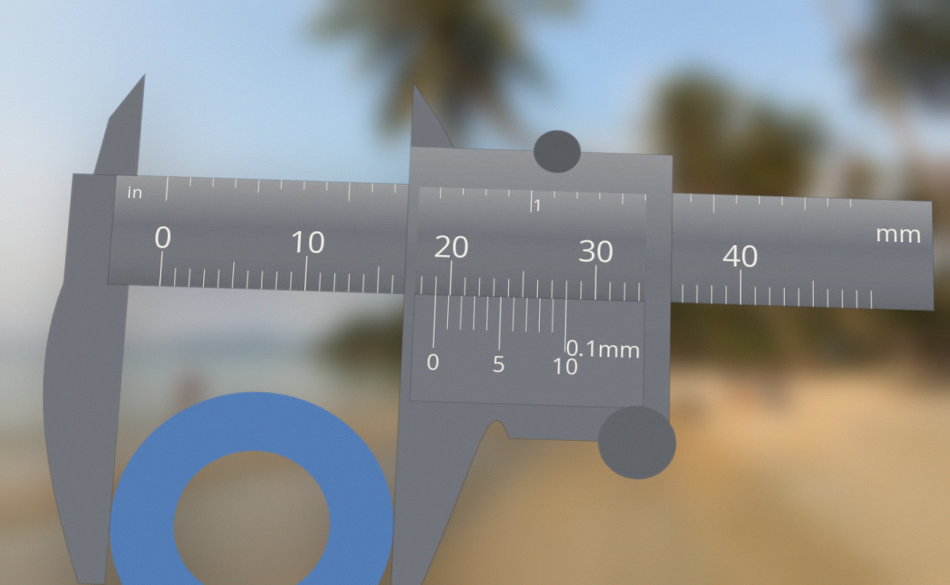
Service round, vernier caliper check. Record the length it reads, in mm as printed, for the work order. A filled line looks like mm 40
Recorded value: mm 19.0
